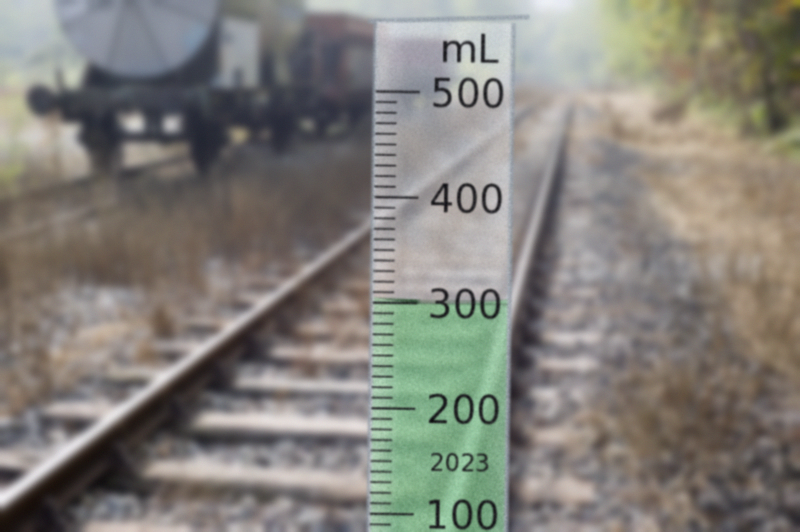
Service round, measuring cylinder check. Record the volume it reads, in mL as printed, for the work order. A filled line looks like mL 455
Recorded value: mL 300
